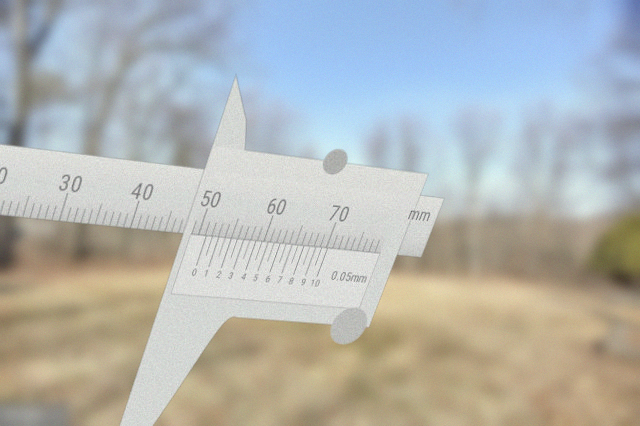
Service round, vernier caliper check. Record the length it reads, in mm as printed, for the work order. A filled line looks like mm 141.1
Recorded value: mm 51.2
